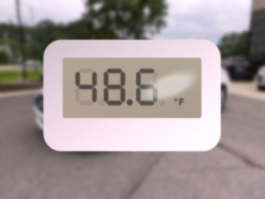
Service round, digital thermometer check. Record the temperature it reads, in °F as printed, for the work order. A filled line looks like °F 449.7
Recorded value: °F 48.6
